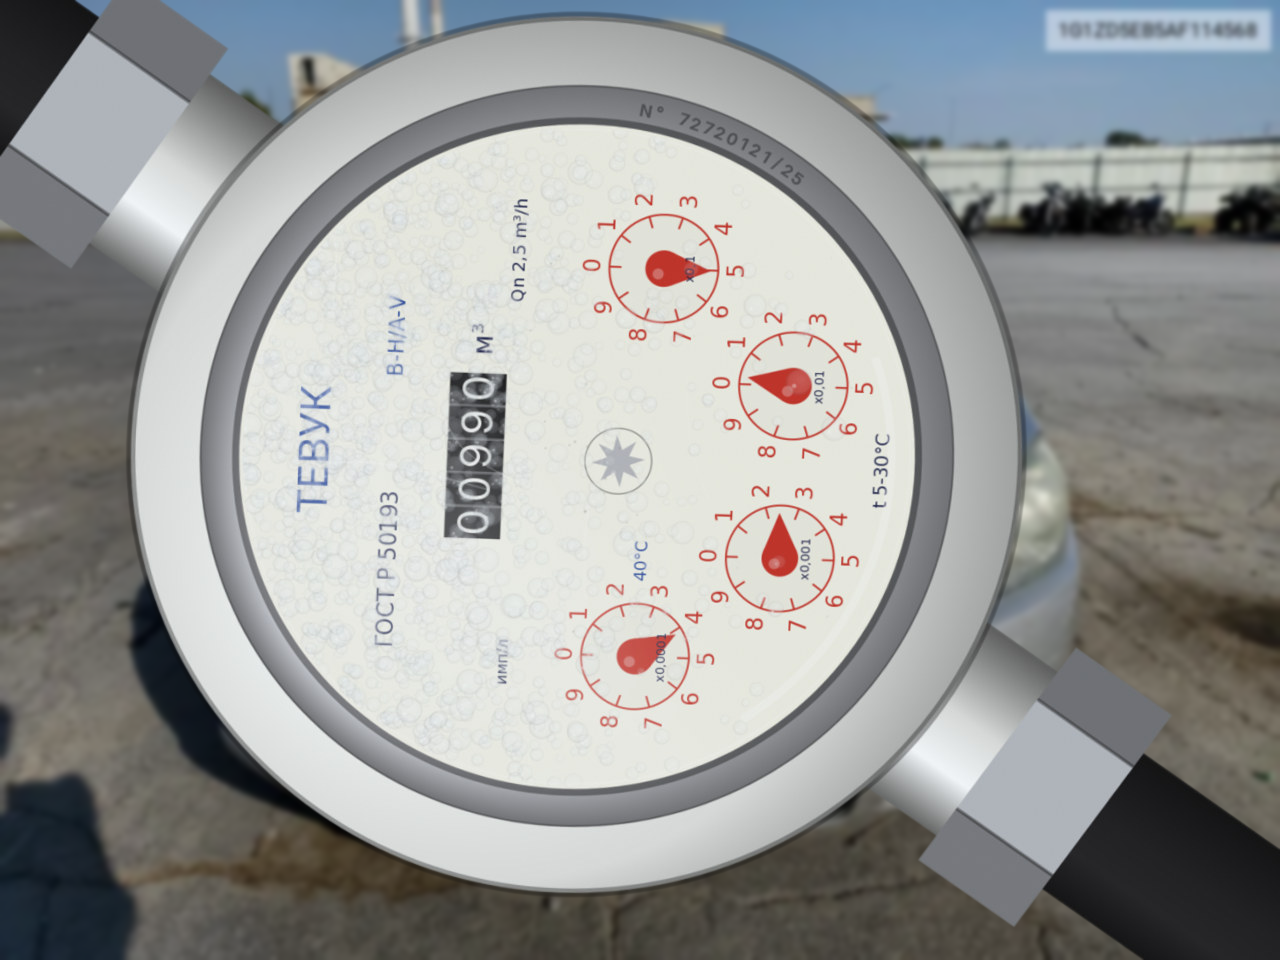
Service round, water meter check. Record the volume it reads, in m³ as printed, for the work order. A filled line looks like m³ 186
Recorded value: m³ 990.5024
